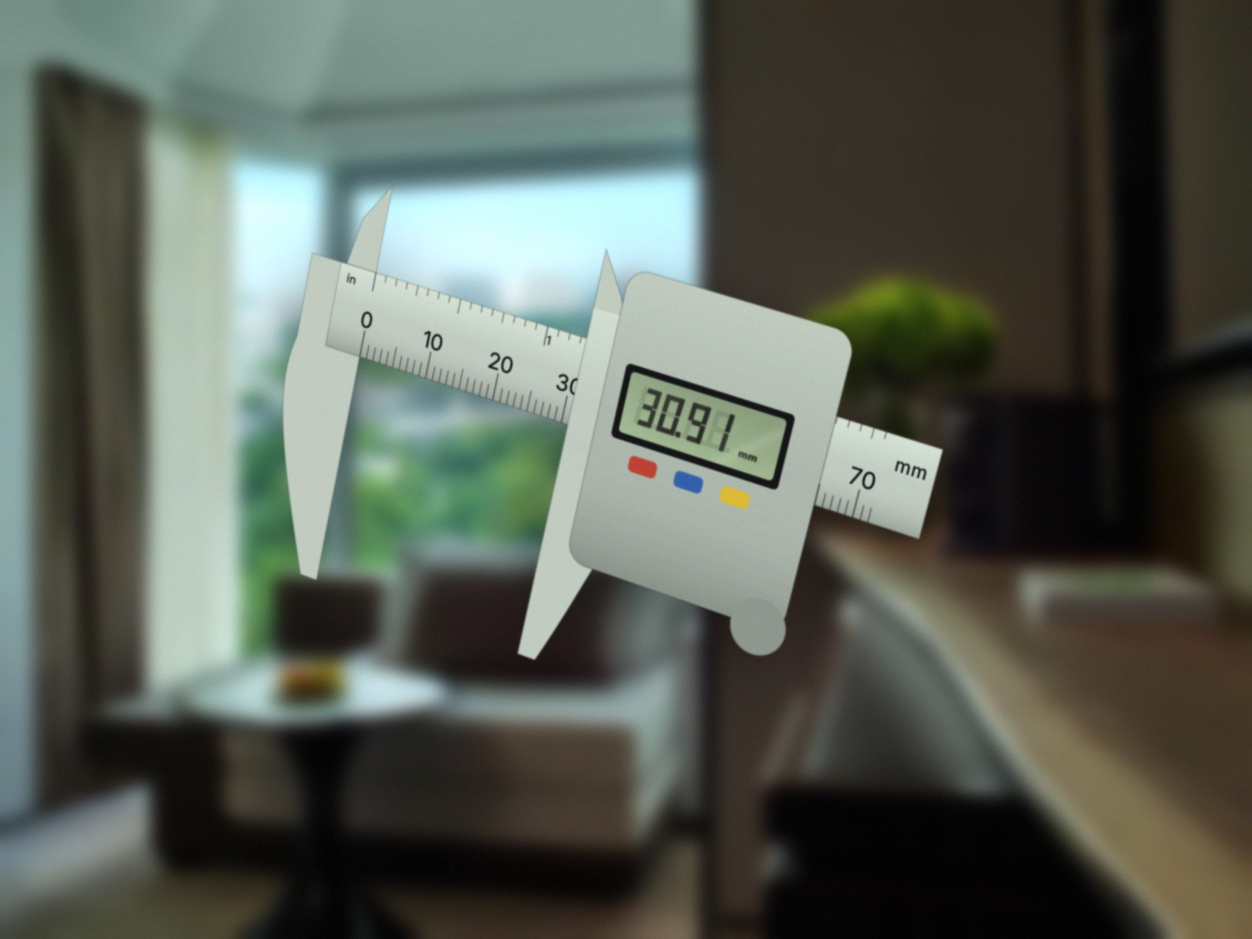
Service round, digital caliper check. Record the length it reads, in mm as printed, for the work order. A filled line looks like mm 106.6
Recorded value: mm 30.91
